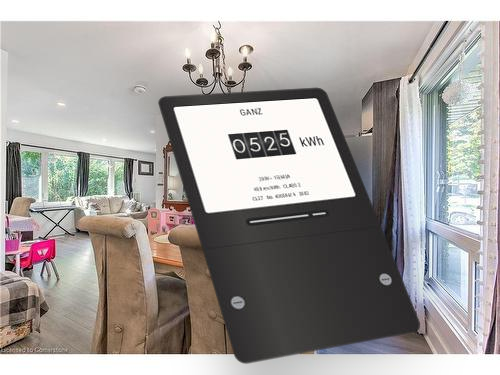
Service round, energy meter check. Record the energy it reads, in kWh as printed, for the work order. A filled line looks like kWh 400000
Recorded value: kWh 525
